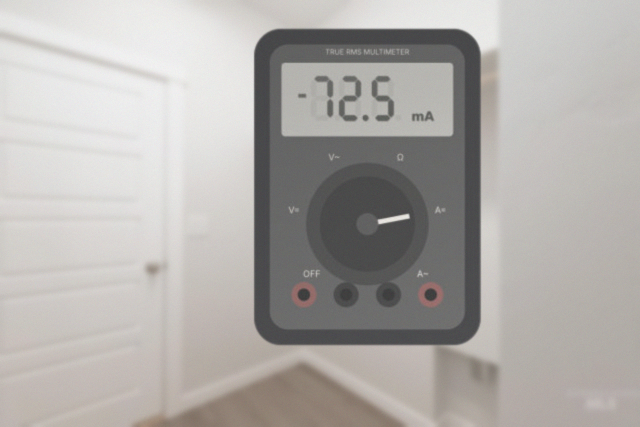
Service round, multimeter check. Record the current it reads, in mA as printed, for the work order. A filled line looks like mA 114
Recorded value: mA -72.5
